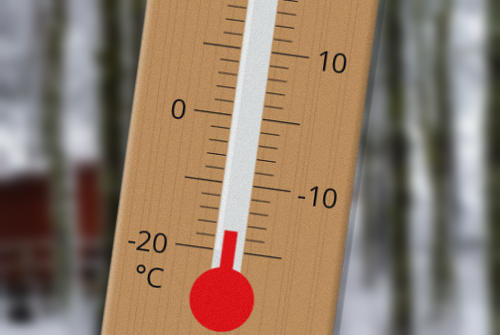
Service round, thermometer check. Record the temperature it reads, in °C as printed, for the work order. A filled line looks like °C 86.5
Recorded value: °C -17
